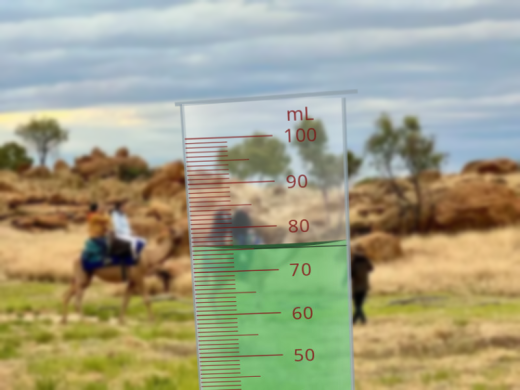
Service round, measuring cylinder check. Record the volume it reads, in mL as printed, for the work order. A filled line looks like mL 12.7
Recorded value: mL 75
